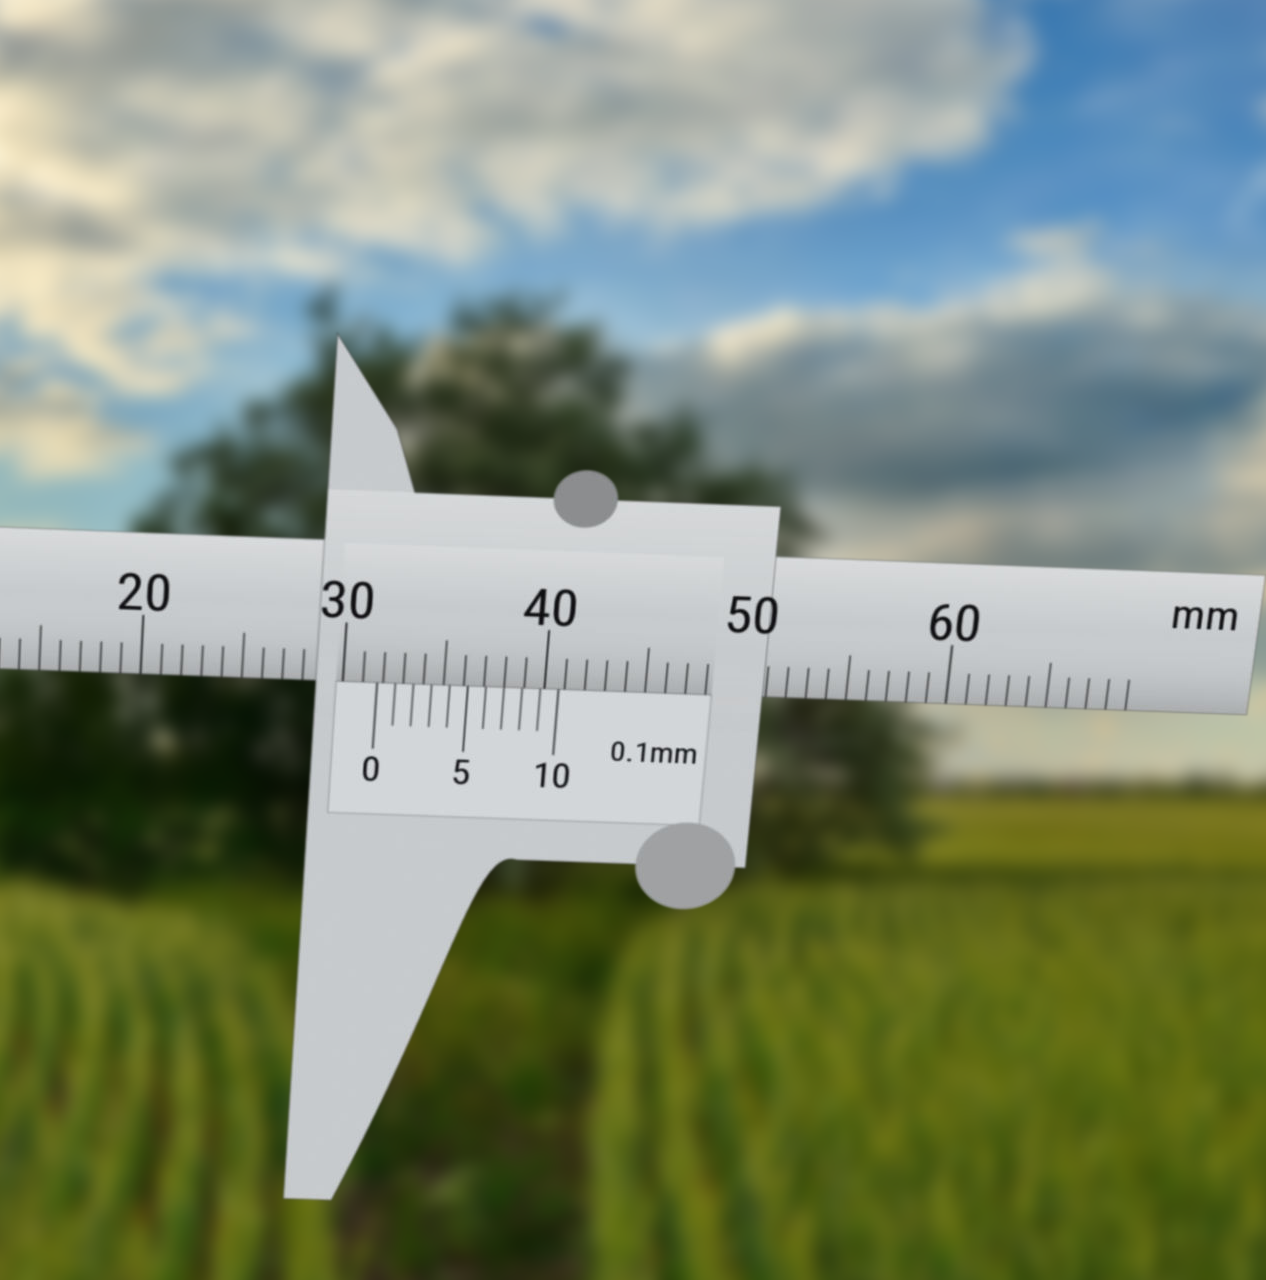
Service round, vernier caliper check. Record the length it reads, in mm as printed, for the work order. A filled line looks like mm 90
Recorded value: mm 31.7
